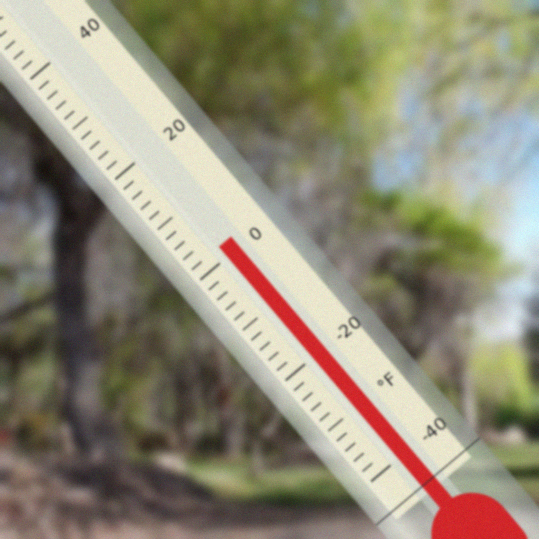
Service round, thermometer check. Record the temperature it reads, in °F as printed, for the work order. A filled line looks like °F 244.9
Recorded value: °F 2
